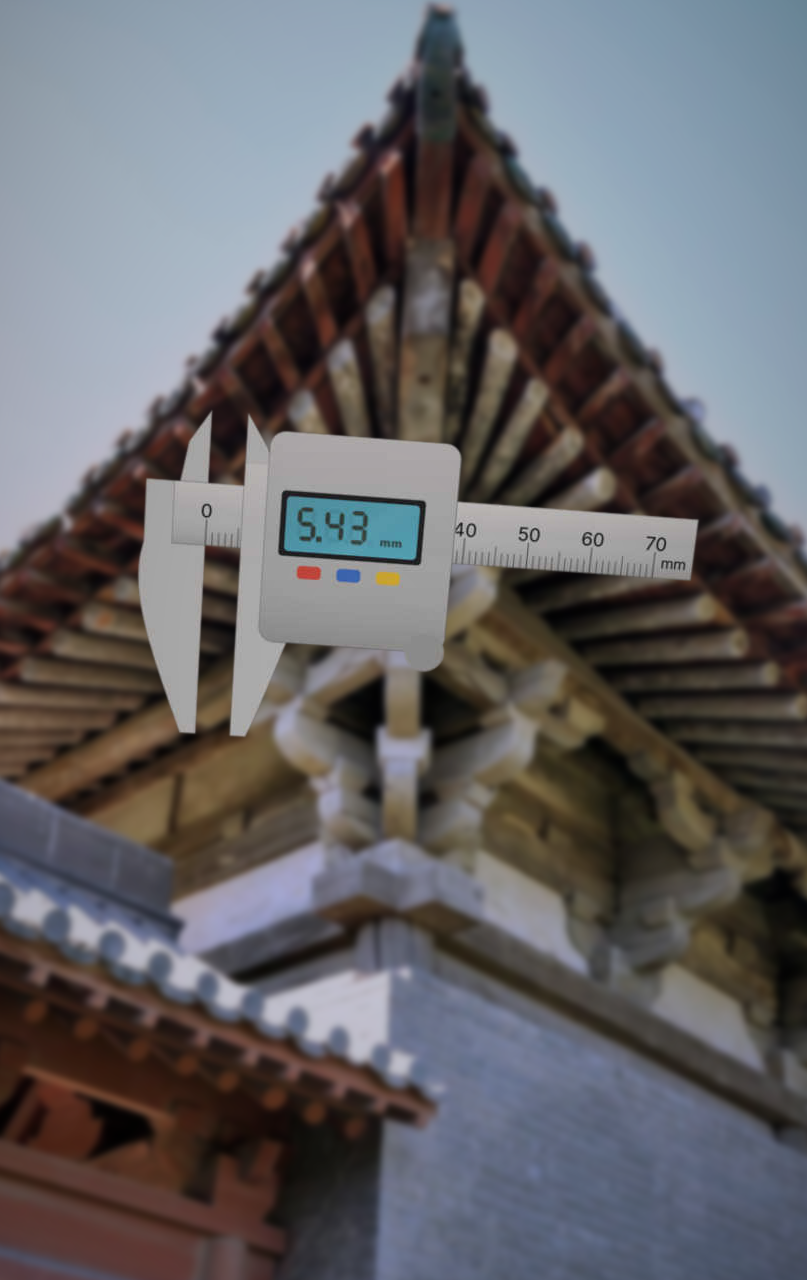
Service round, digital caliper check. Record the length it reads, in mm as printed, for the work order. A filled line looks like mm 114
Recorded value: mm 5.43
